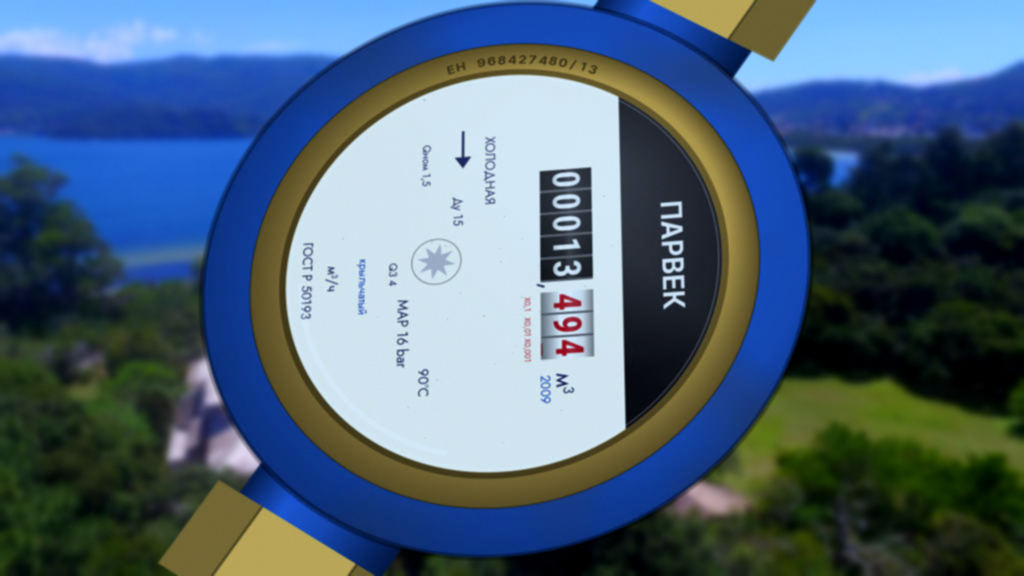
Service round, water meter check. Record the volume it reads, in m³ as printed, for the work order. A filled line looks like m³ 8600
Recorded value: m³ 13.494
